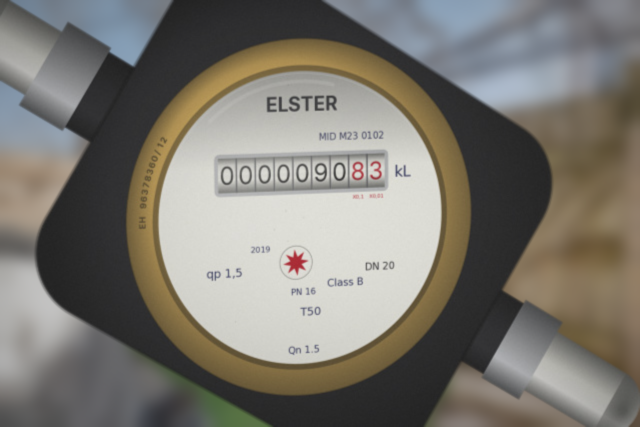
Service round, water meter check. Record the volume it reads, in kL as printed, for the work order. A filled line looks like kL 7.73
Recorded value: kL 90.83
